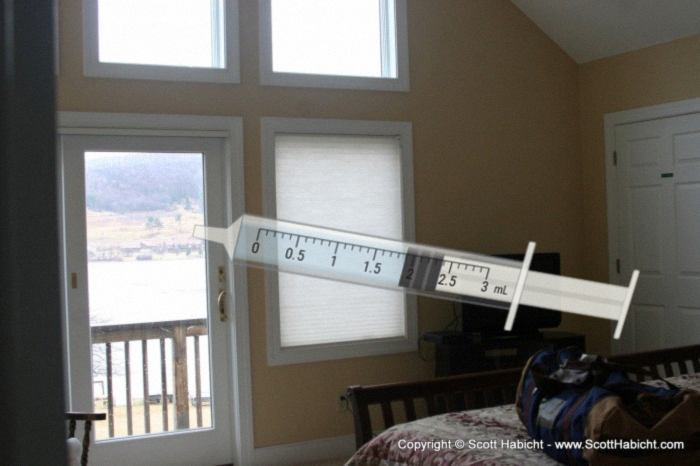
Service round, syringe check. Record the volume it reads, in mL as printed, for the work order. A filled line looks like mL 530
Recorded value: mL 1.9
